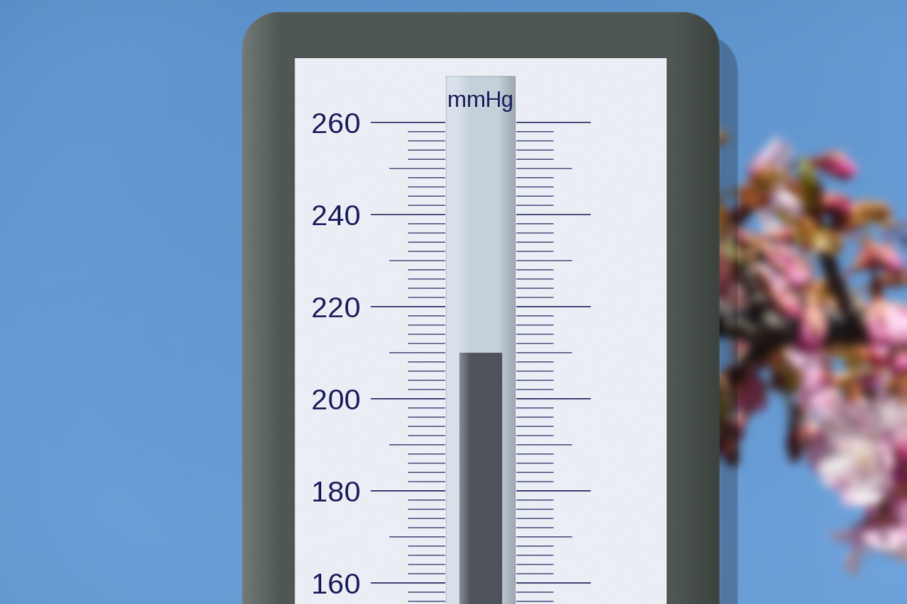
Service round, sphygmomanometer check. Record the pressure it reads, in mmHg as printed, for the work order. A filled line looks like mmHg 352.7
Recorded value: mmHg 210
